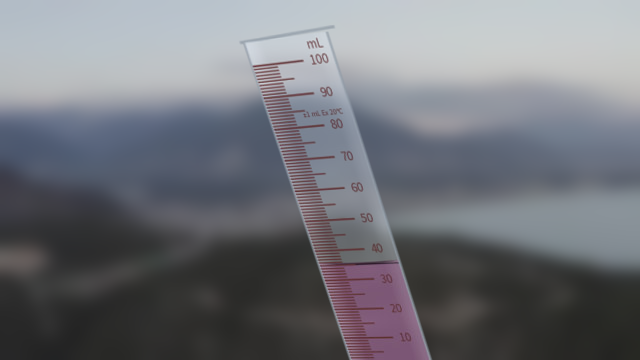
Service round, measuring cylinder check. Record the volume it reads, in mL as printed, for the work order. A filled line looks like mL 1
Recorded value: mL 35
